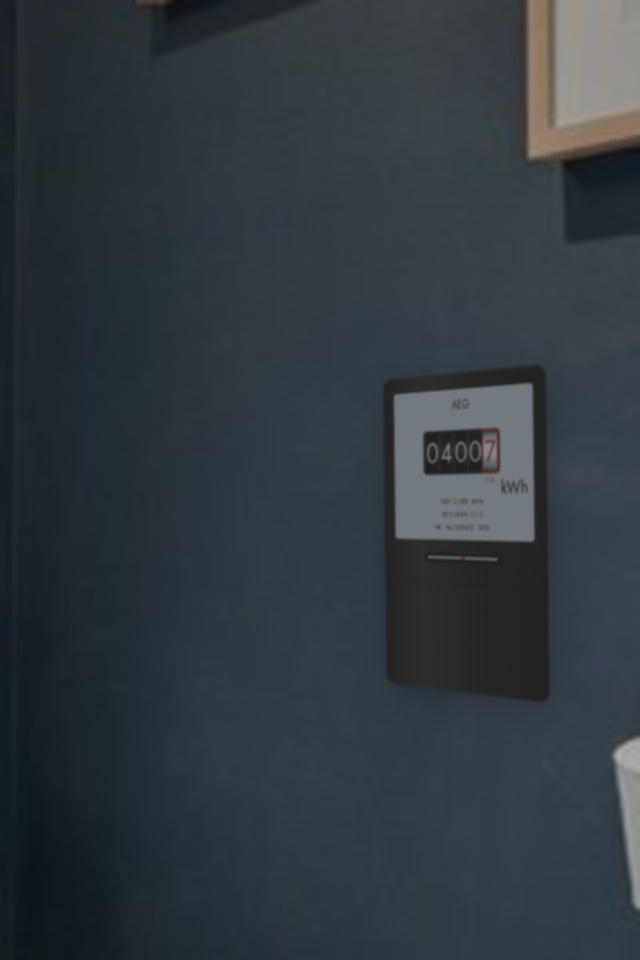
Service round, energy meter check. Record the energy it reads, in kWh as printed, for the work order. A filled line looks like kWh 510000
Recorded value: kWh 400.7
